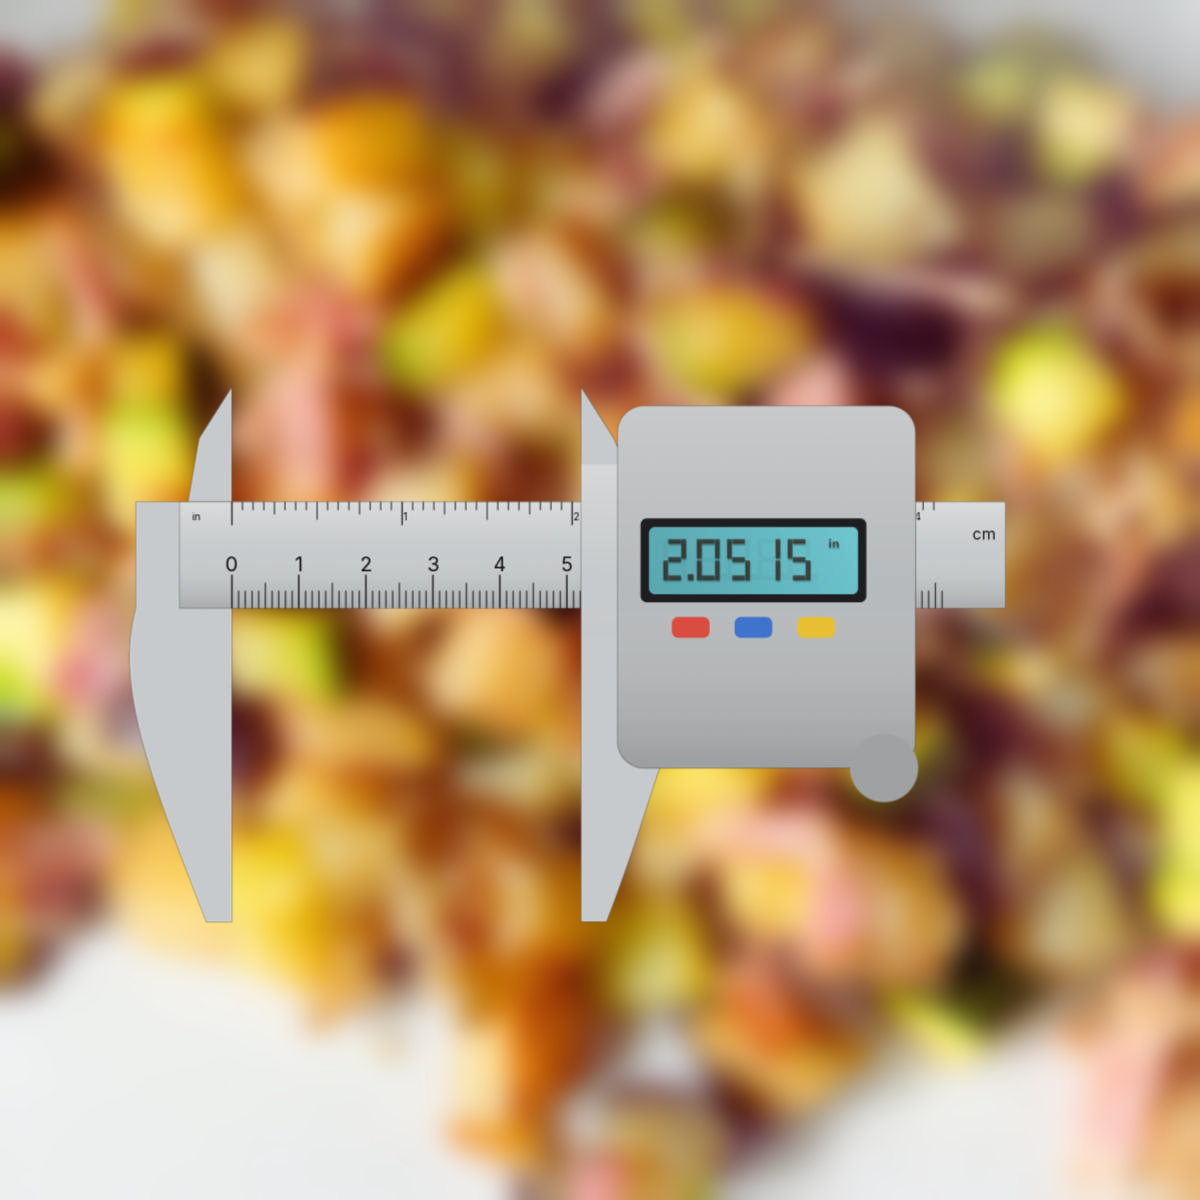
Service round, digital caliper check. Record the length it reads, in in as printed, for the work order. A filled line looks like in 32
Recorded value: in 2.0515
